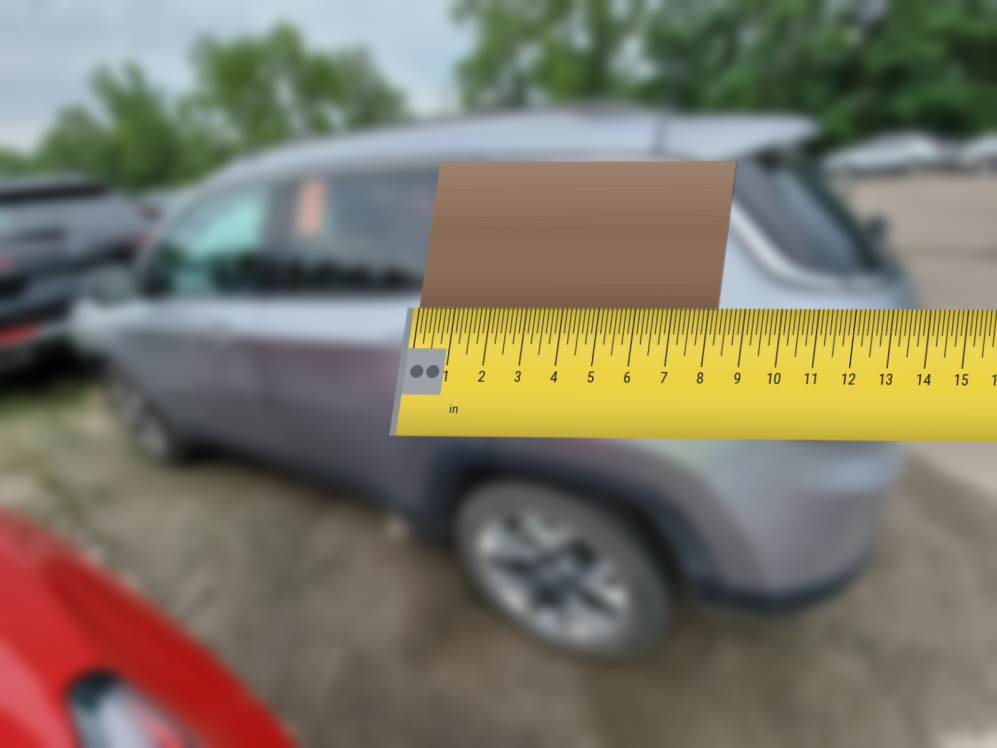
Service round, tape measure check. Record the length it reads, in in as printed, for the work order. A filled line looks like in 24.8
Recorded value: in 8.25
